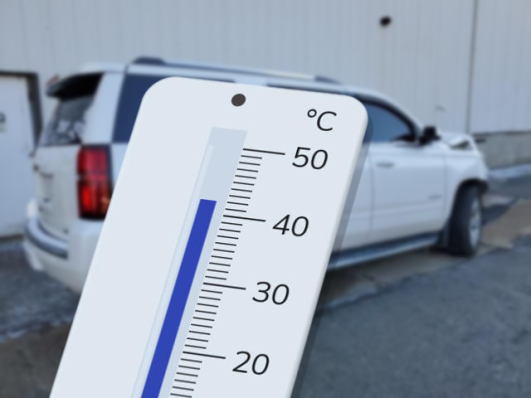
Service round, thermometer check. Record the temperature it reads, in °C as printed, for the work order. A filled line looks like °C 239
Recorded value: °C 42
